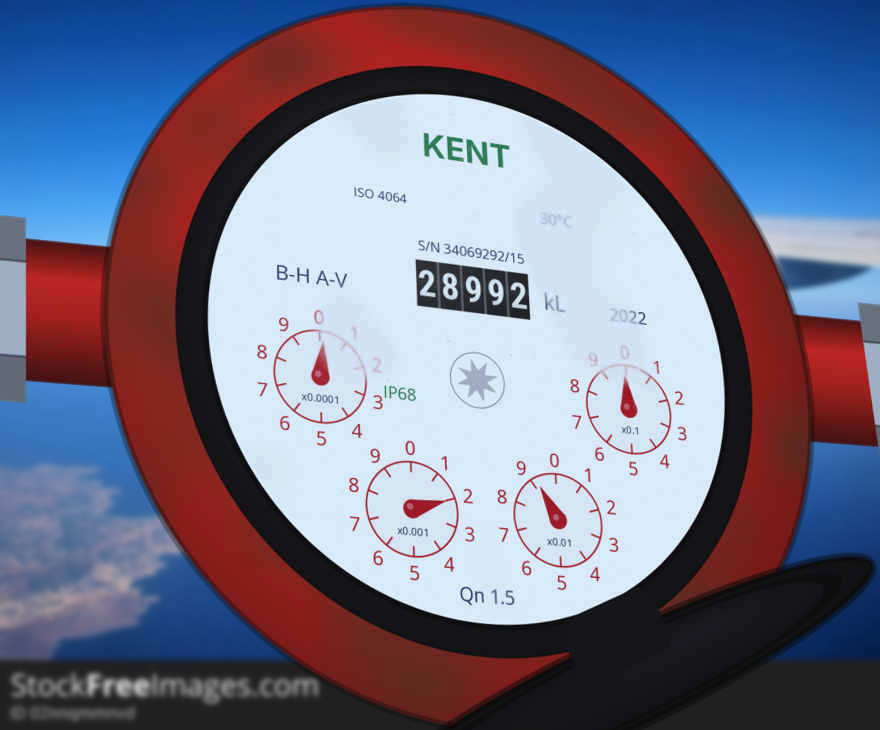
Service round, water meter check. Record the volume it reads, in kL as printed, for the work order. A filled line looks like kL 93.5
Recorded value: kL 28991.9920
